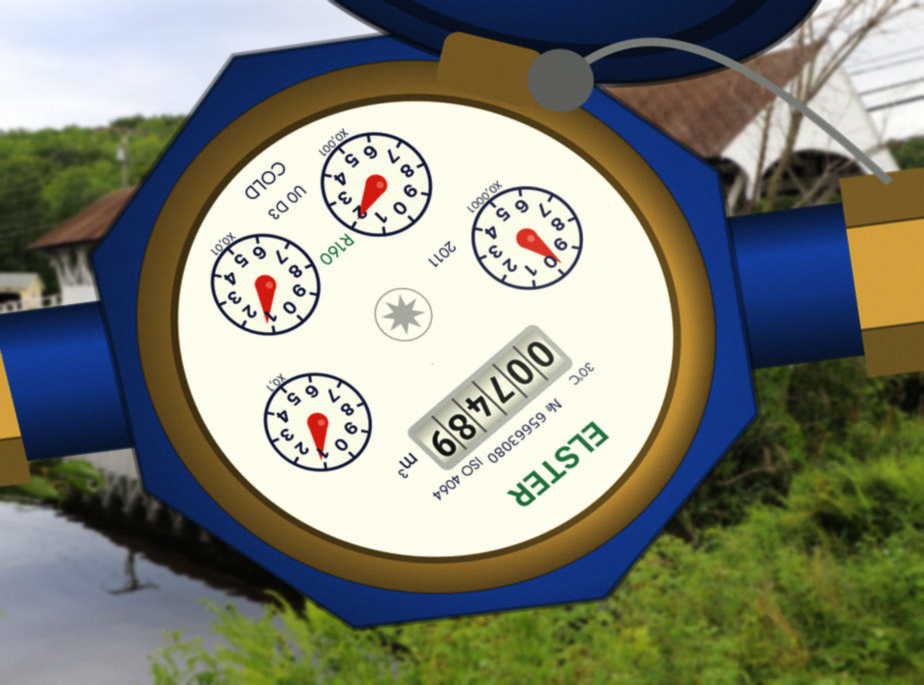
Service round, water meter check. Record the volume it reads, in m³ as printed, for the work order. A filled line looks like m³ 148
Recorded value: m³ 7489.1119
